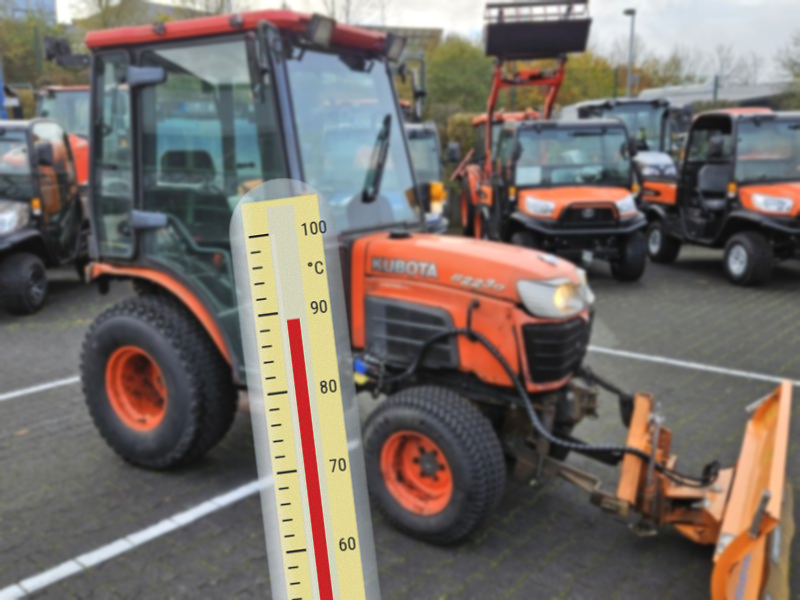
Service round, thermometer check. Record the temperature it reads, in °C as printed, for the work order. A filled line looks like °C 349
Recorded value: °C 89
